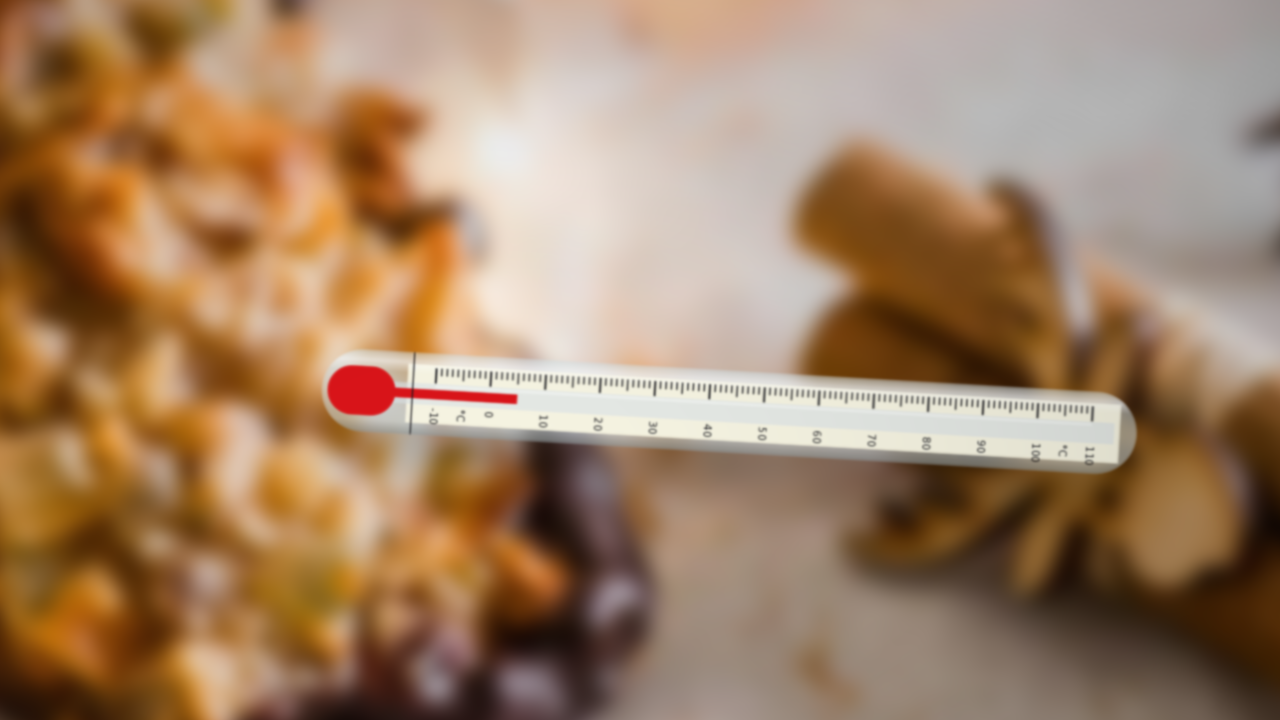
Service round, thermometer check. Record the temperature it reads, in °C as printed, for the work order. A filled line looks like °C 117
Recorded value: °C 5
